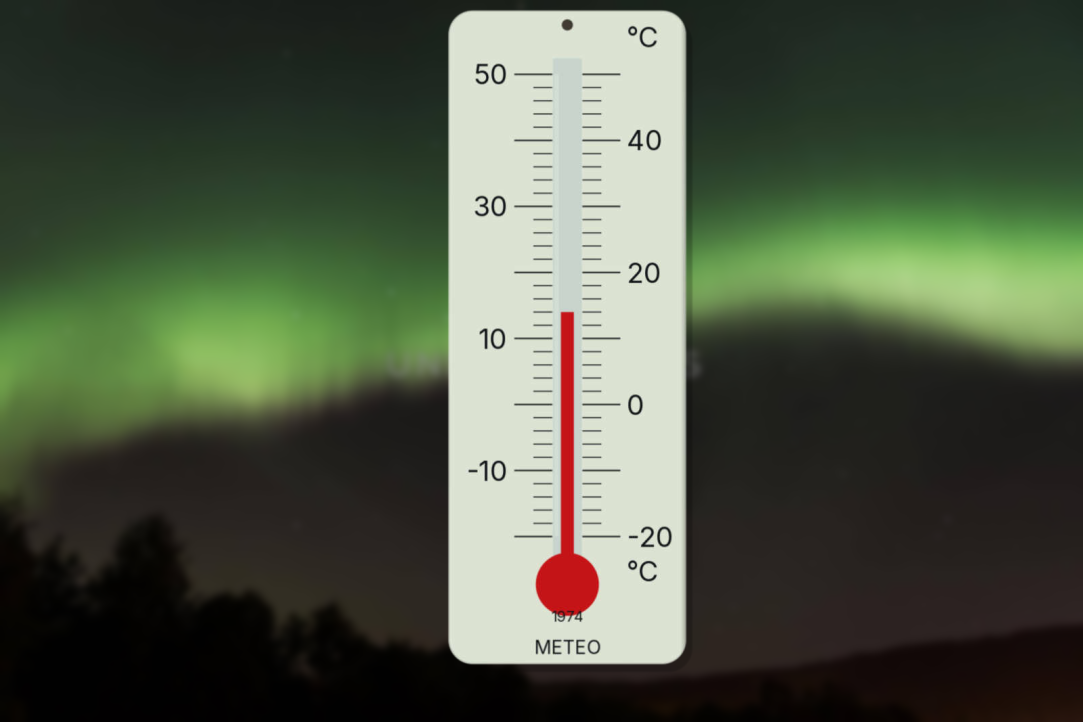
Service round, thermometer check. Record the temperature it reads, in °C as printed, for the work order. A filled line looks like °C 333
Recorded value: °C 14
